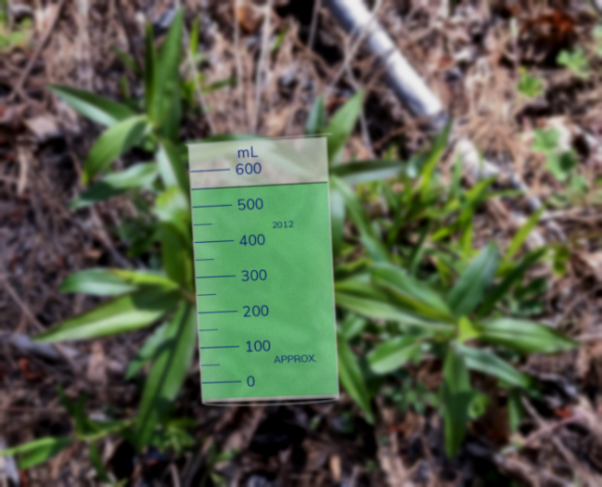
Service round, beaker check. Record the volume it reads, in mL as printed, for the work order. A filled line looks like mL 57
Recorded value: mL 550
